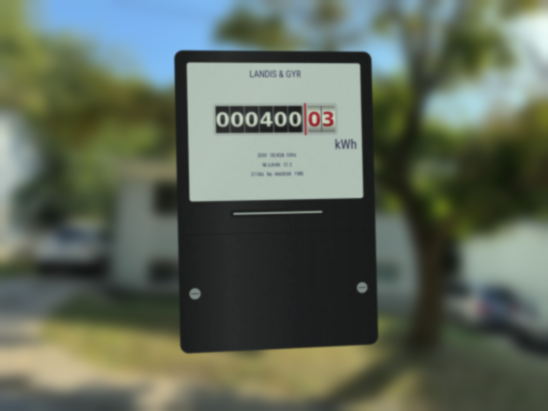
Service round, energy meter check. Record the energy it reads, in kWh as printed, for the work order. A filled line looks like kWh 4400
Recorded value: kWh 400.03
